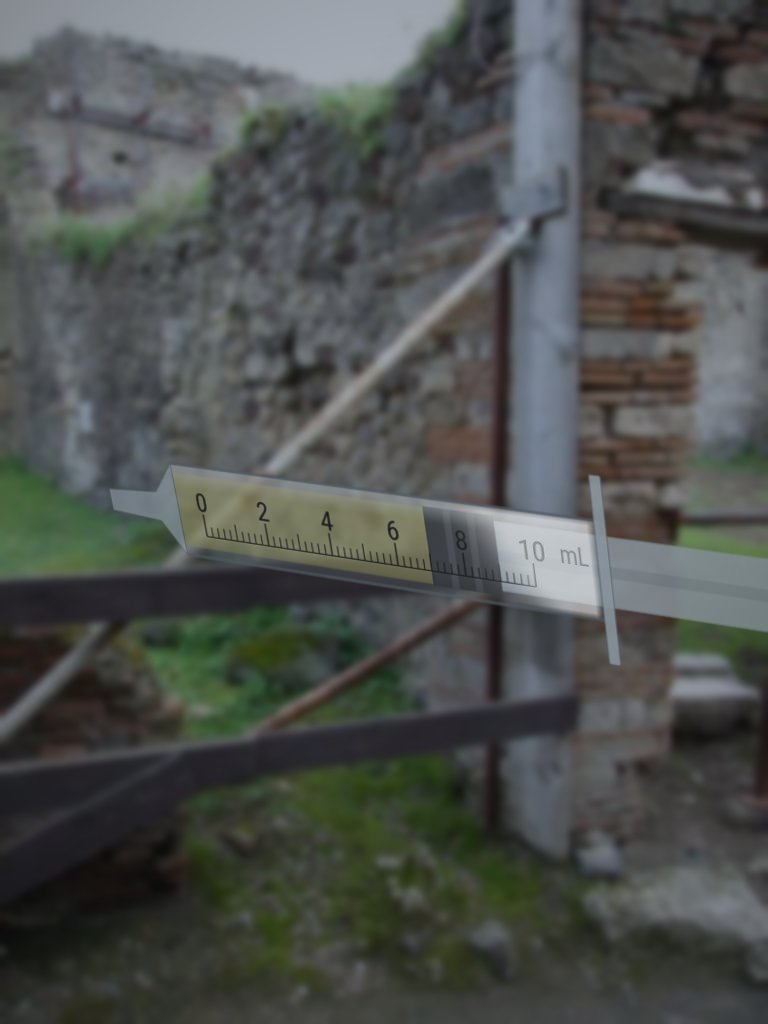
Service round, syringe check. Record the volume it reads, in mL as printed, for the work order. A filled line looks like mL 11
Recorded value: mL 7
